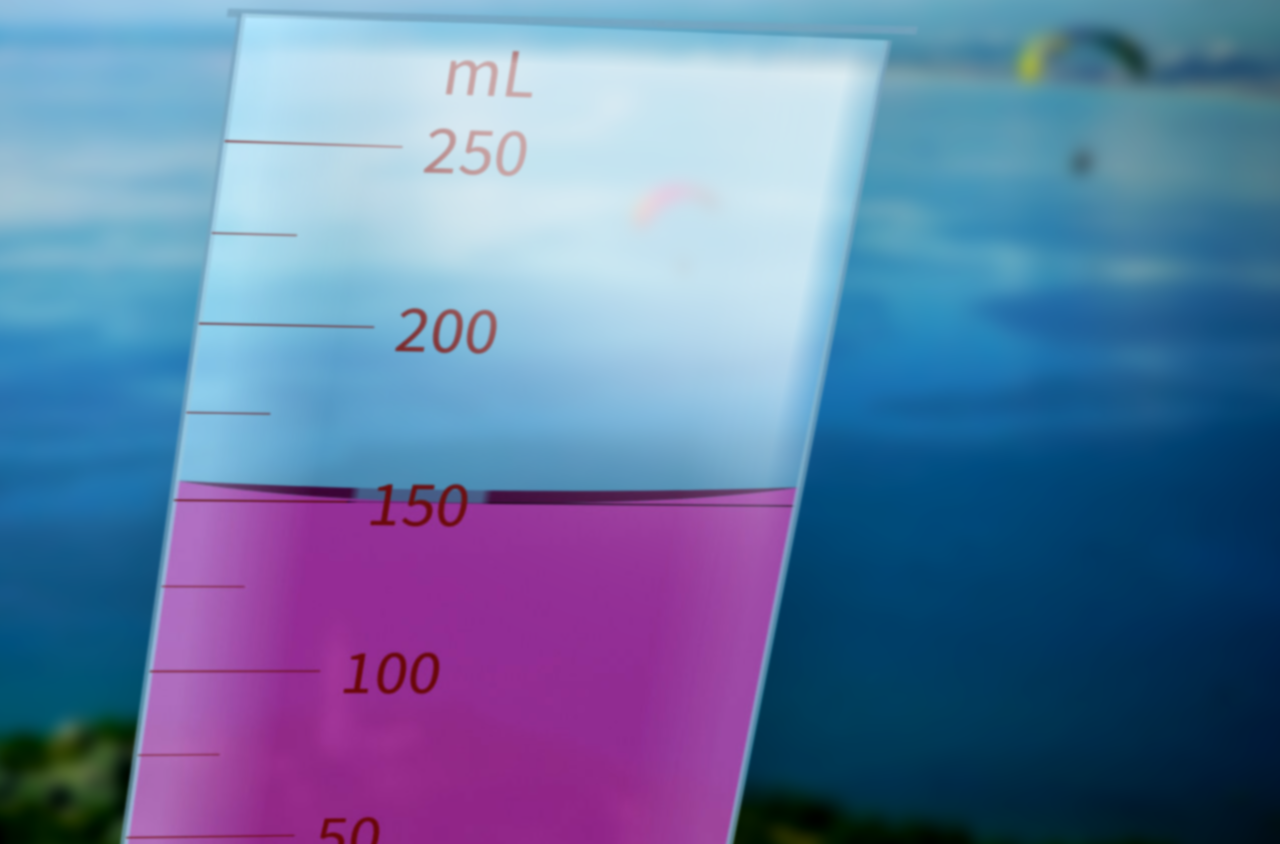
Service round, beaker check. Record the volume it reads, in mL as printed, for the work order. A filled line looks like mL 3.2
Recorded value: mL 150
